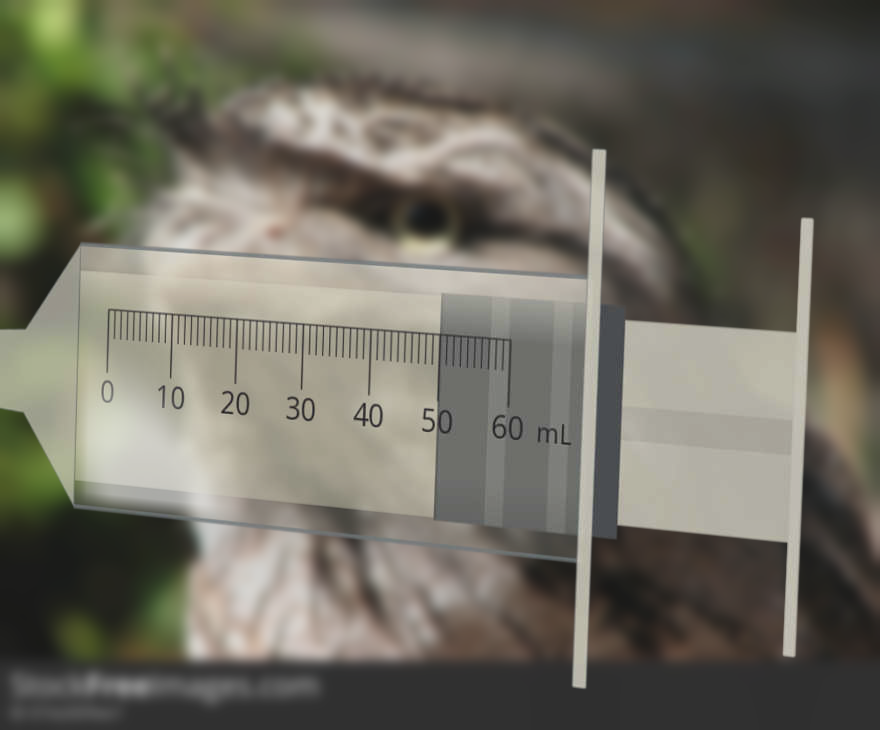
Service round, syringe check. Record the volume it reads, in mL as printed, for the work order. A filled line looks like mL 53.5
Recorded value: mL 50
